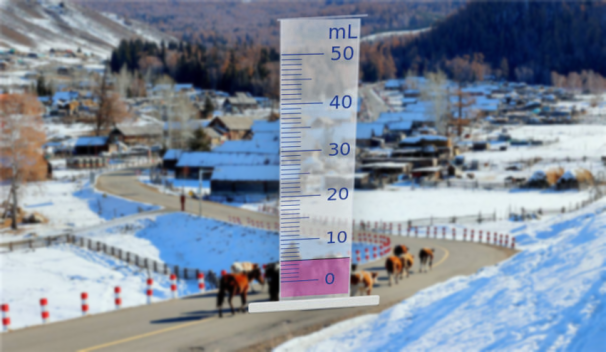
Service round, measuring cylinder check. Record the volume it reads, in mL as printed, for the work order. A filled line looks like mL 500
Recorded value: mL 5
